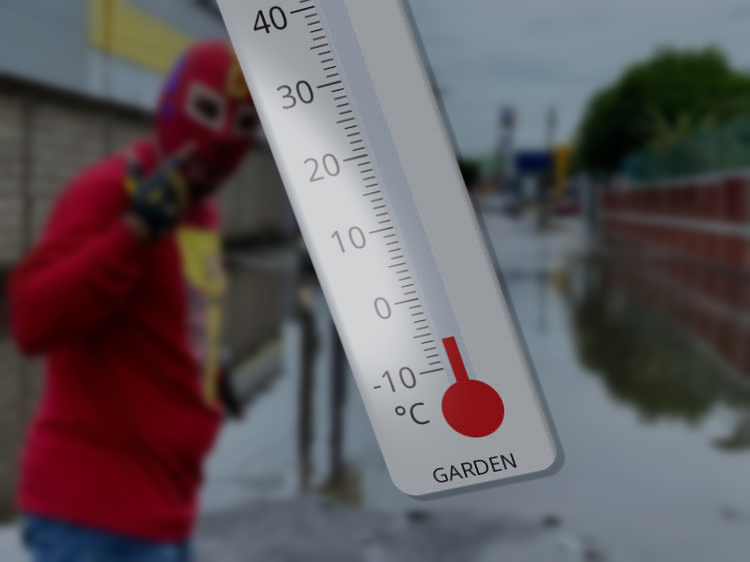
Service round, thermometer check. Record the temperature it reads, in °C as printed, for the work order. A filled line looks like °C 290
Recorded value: °C -6
